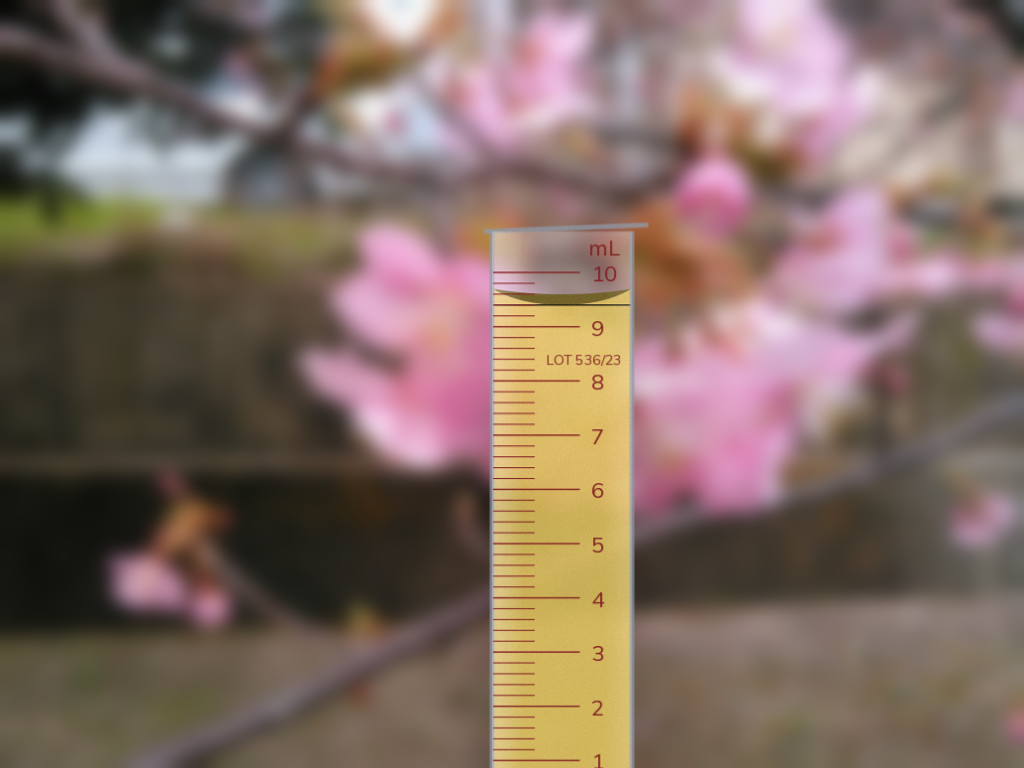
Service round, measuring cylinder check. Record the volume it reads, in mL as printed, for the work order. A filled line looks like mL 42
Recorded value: mL 9.4
